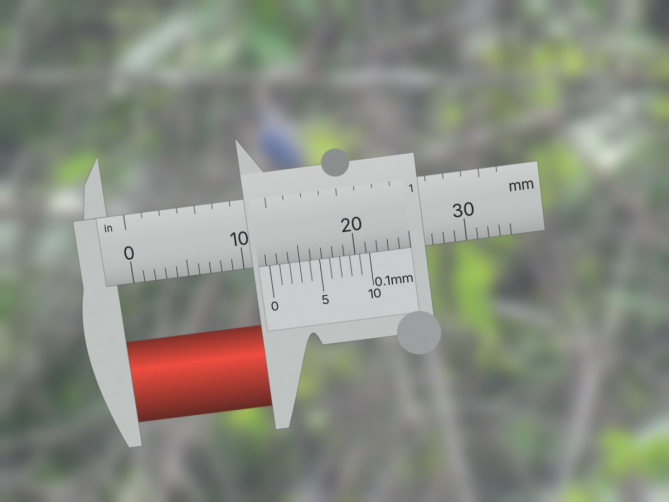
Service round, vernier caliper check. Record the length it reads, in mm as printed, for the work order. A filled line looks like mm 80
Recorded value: mm 12.3
